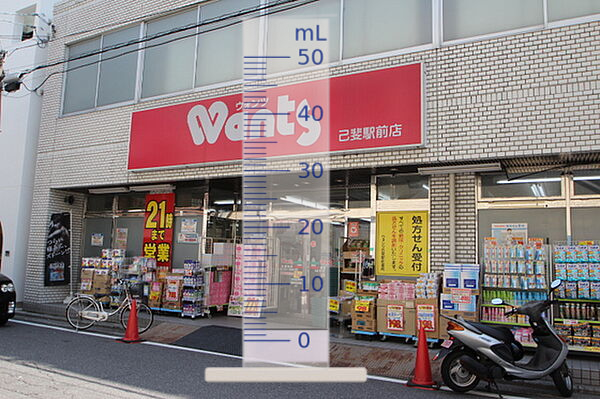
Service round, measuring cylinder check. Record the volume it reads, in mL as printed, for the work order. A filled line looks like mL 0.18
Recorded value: mL 2
